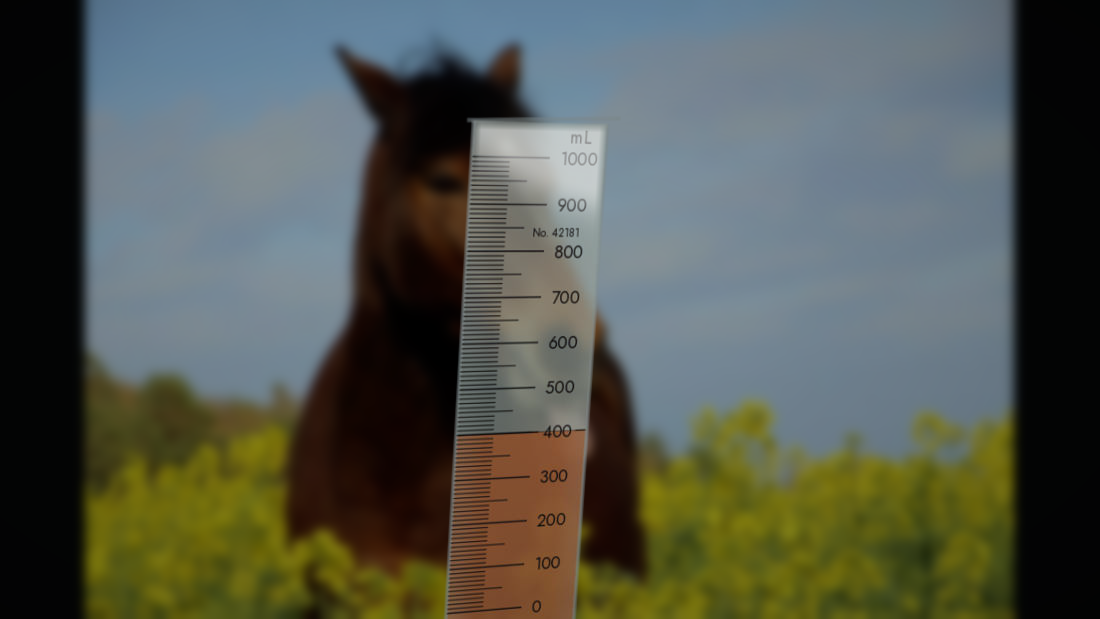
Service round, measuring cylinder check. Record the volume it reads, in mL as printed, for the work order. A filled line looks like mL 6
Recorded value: mL 400
